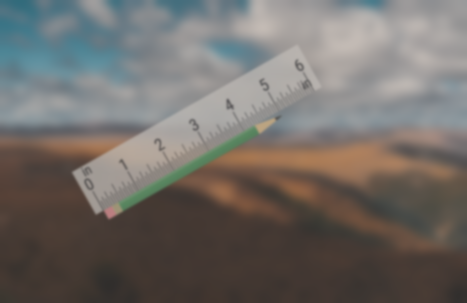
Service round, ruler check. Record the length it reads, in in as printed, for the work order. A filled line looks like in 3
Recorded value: in 5
